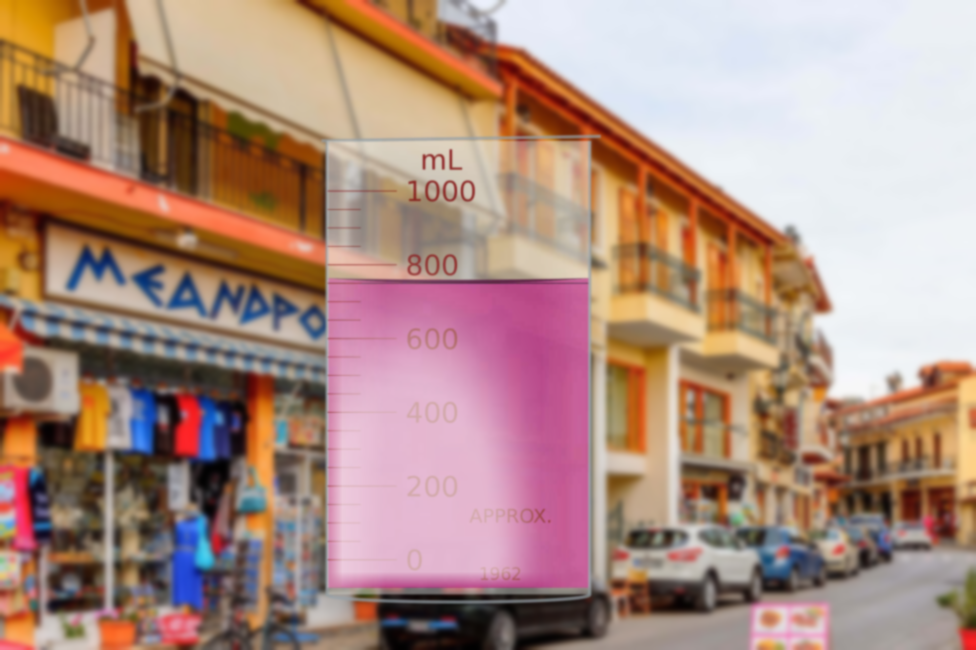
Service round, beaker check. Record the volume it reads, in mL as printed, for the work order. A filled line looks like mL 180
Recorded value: mL 750
